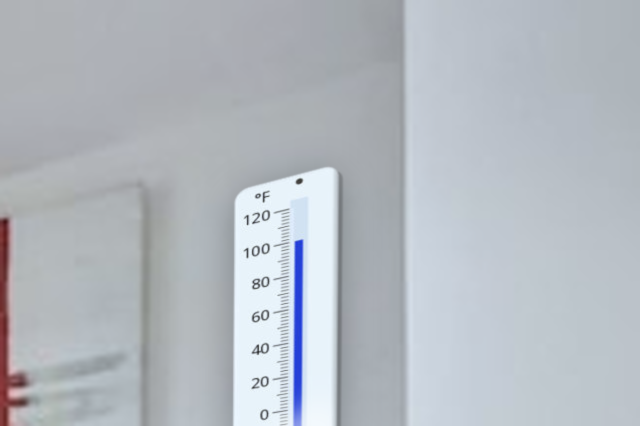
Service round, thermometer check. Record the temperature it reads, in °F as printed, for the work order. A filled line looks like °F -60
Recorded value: °F 100
